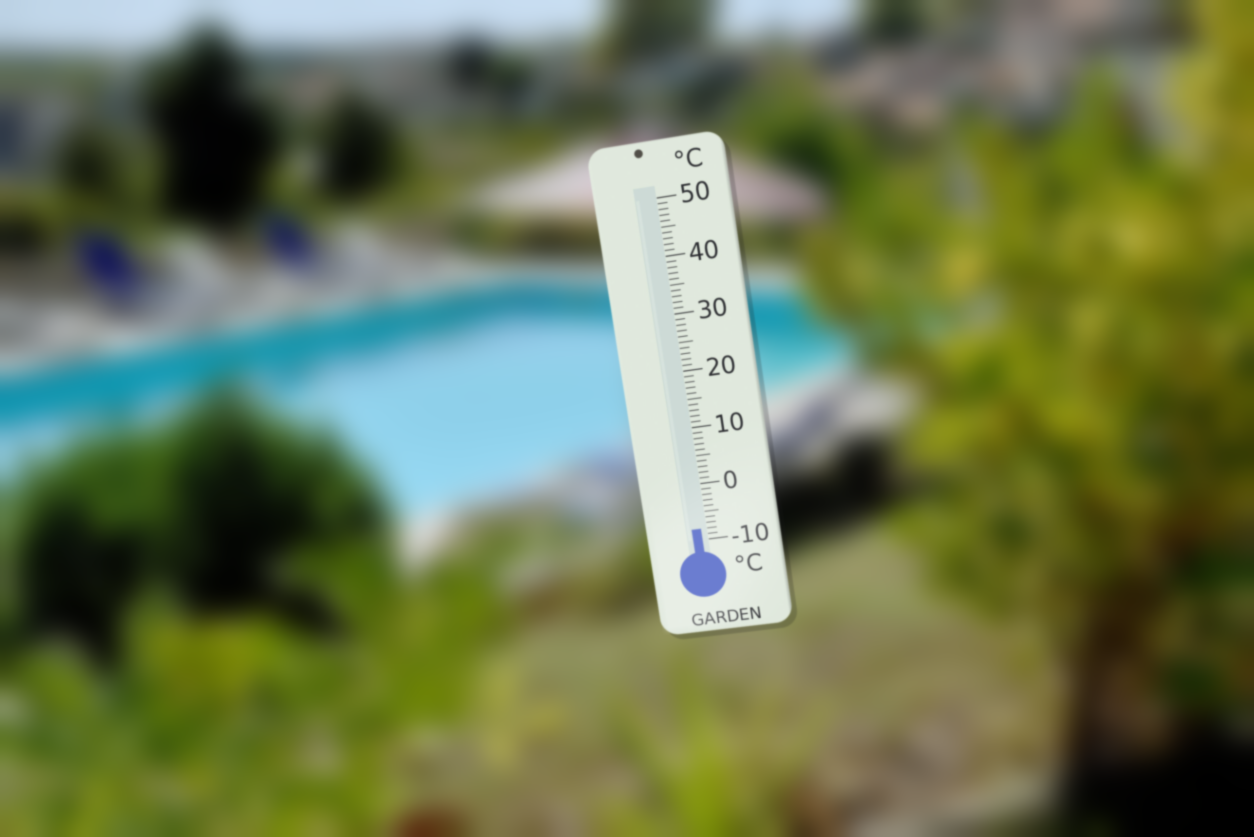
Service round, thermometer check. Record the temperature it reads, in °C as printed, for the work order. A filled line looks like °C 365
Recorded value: °C -8
